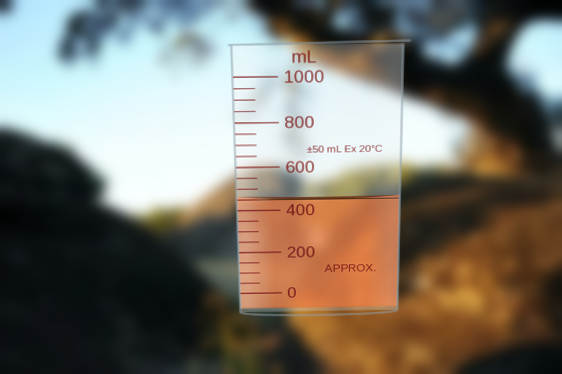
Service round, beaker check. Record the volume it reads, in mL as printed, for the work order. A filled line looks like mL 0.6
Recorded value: mL 450
